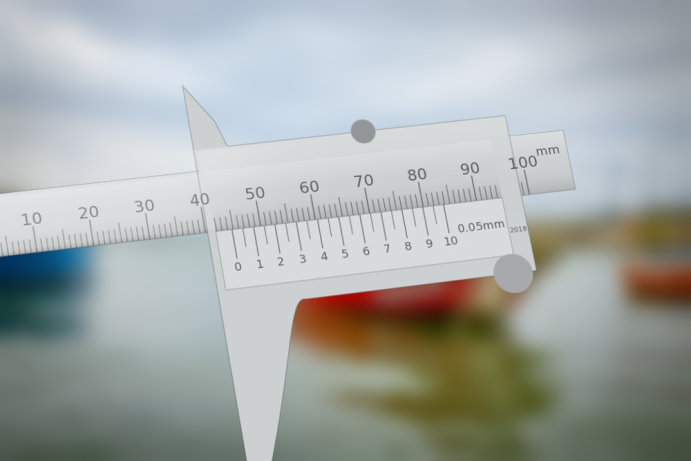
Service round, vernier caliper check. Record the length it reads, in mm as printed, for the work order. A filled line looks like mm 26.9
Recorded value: mm 44.8
